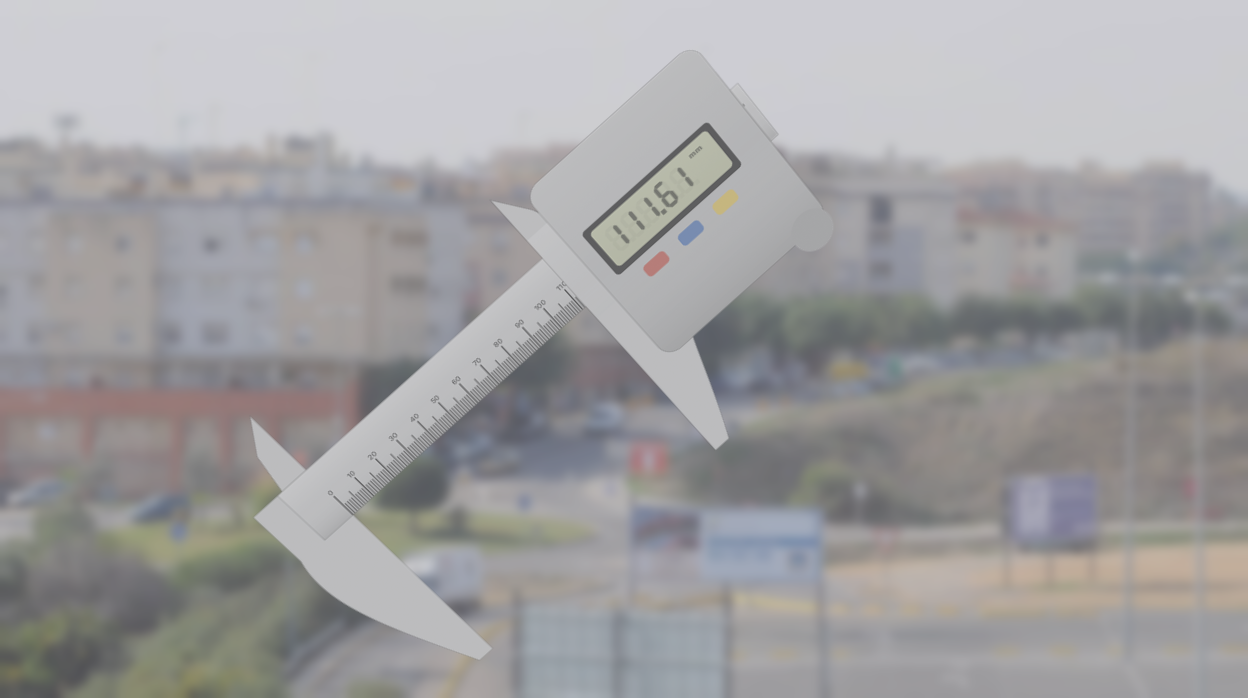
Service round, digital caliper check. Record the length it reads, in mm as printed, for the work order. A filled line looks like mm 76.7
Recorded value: mm 111.61
